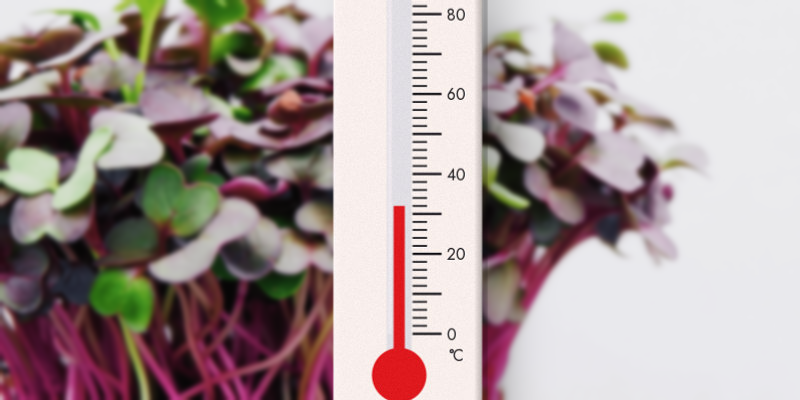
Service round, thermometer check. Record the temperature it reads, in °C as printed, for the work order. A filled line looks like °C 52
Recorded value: °C 32
